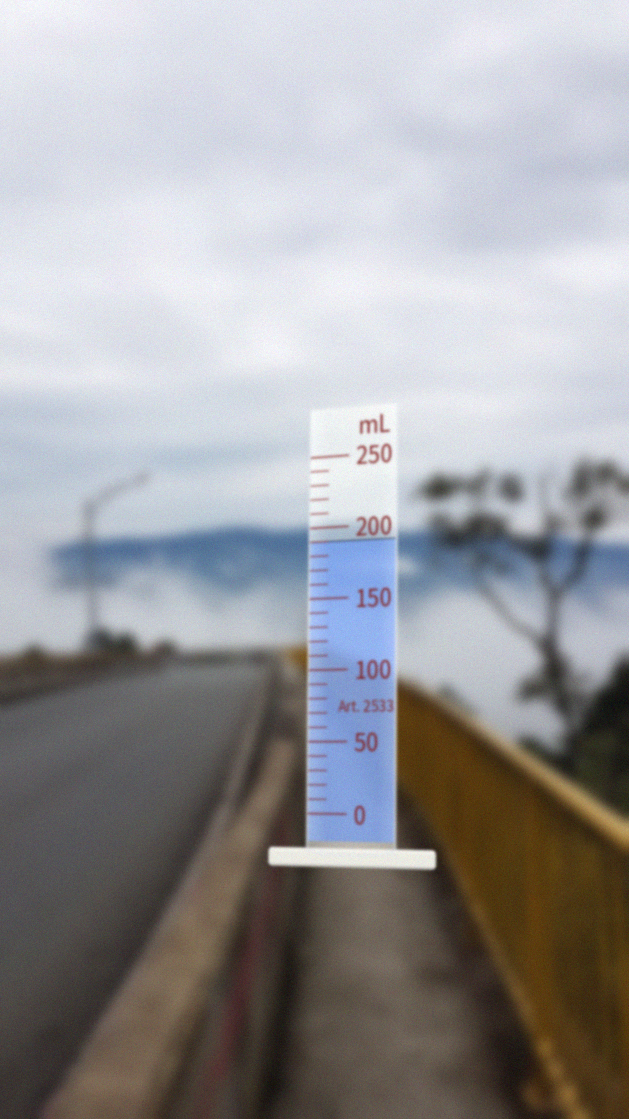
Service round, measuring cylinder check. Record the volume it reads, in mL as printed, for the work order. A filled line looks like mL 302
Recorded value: mL 190
